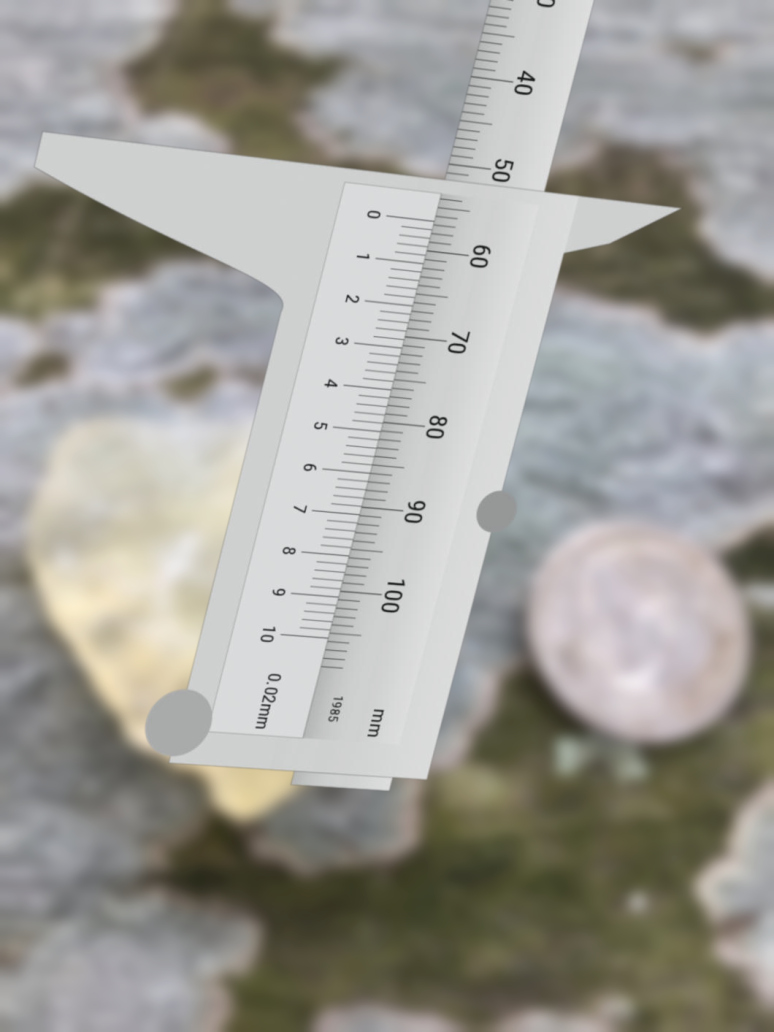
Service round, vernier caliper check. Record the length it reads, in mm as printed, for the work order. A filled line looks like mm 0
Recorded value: mm 56.6
